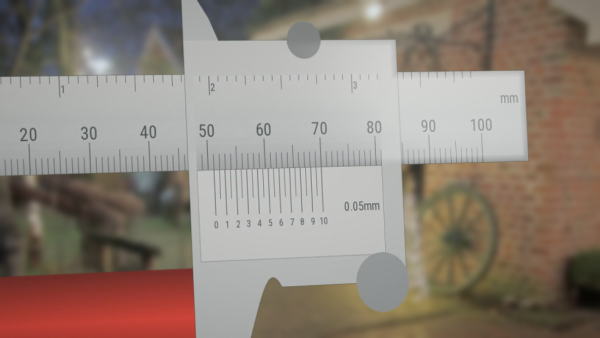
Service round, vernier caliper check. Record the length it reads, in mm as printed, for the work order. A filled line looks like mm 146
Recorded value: mm 51.0
